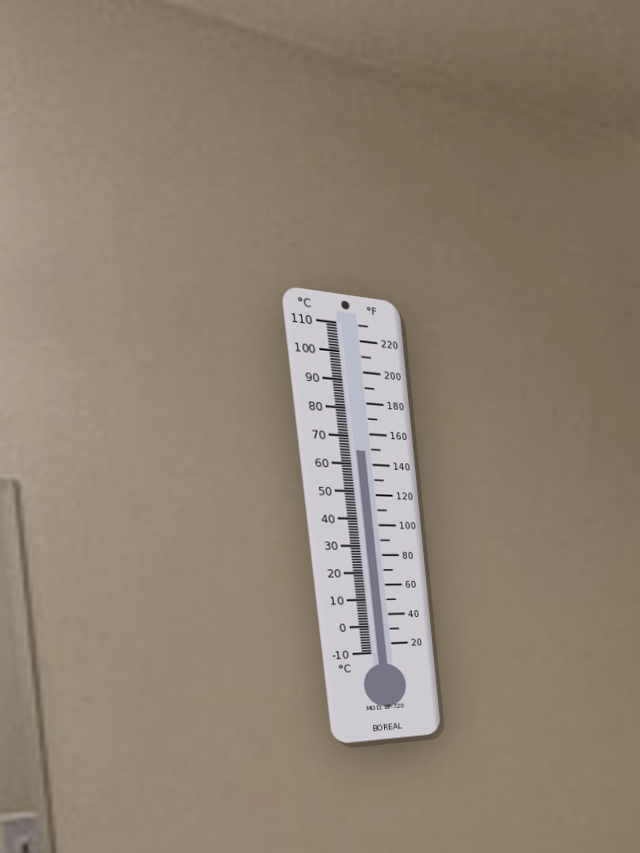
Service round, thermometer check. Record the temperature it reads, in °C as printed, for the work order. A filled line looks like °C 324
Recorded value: °C 65
